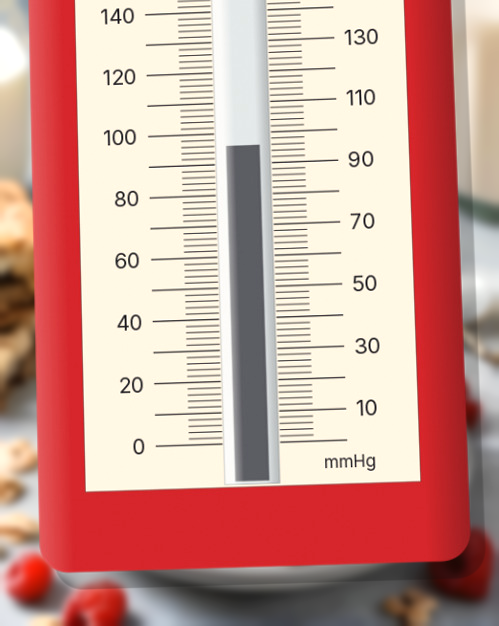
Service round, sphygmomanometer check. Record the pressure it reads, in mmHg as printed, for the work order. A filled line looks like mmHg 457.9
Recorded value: mmHg 96
